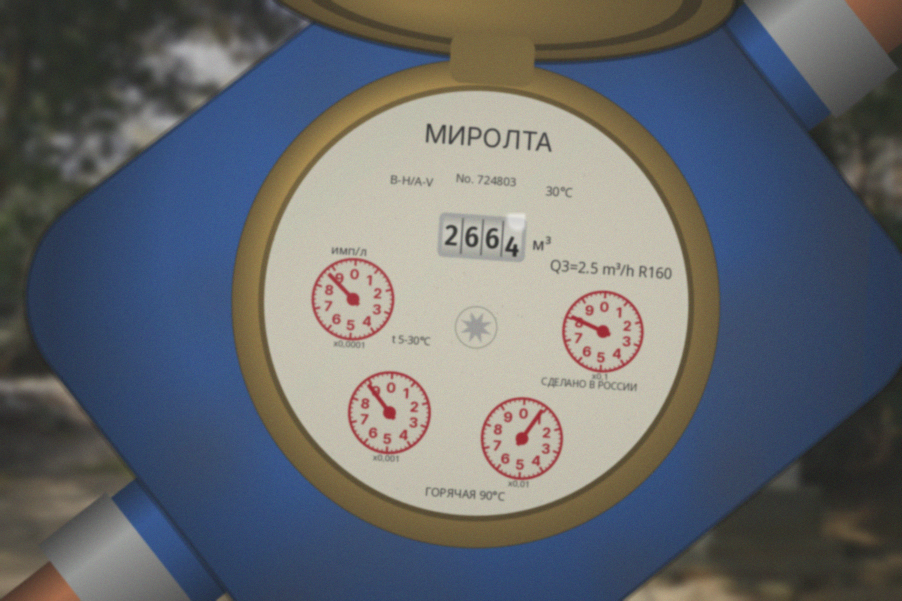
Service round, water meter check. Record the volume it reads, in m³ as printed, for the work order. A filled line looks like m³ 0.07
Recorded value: m³ 2663.8088
